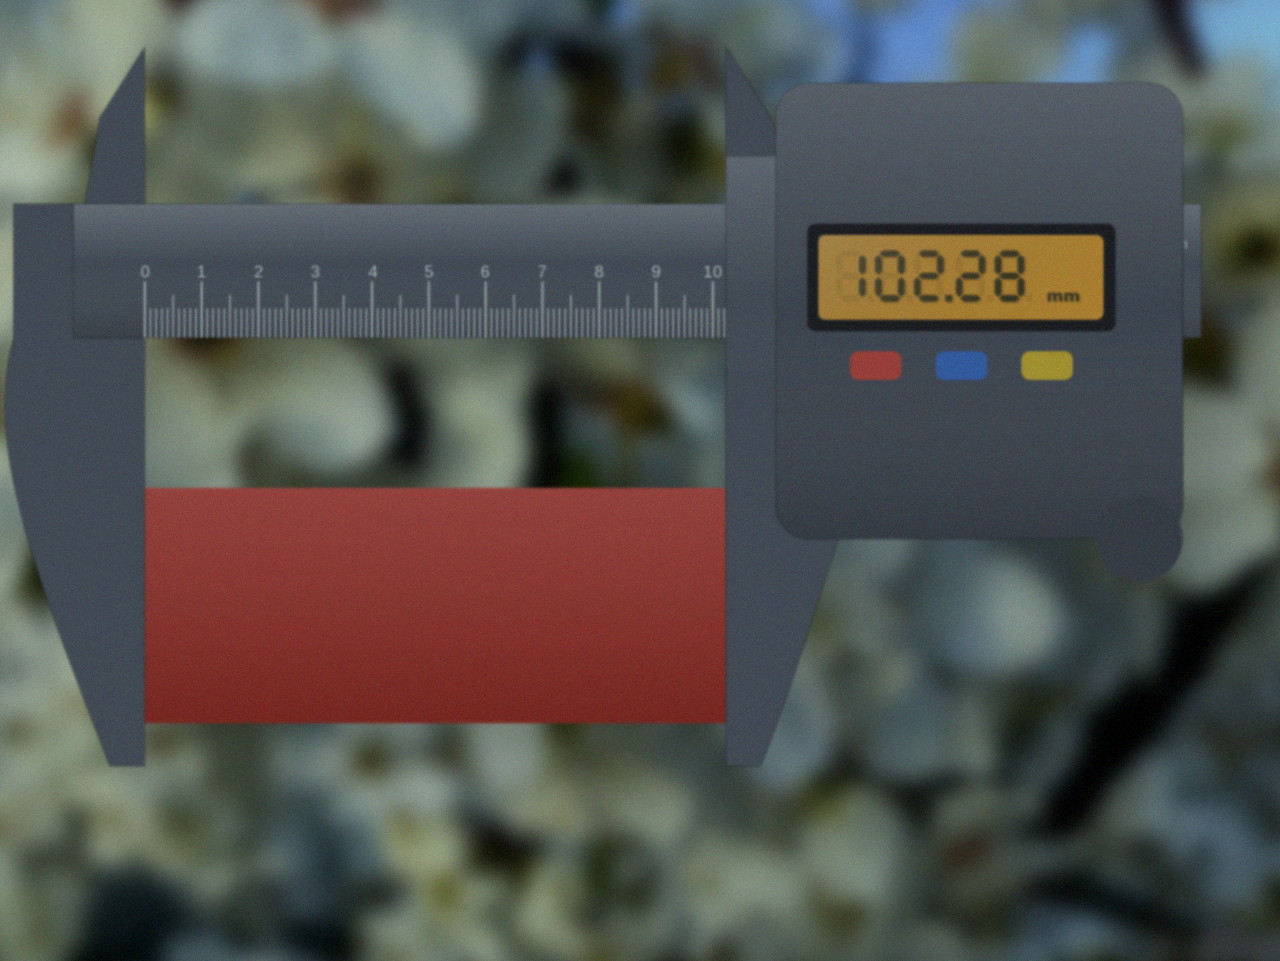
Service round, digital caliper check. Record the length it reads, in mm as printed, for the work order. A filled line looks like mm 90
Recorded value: mm 102.28
